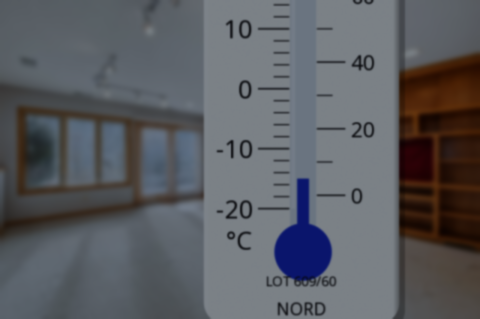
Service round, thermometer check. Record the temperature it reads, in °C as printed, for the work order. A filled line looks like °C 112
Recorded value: °C -15
